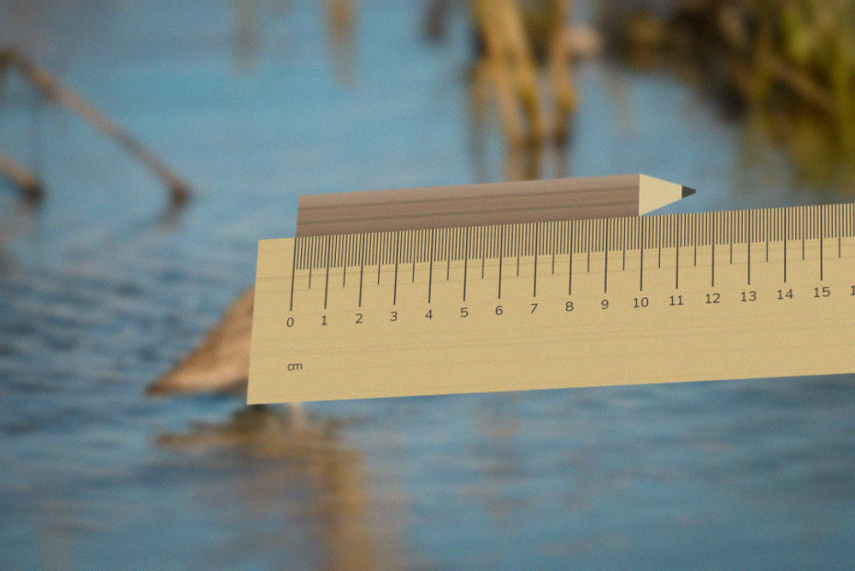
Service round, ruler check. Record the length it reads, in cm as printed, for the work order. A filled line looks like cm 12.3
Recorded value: cm 11.5
